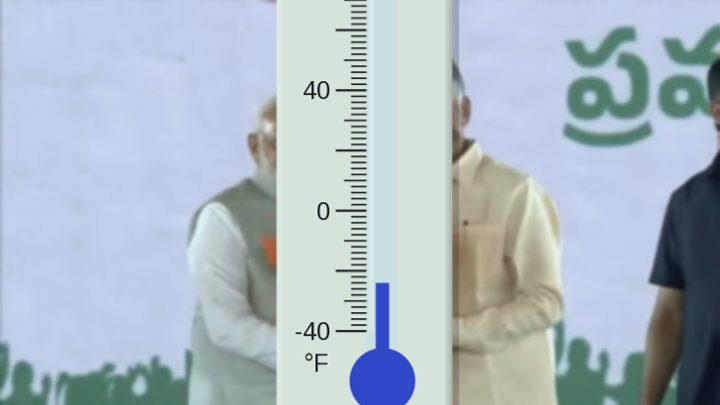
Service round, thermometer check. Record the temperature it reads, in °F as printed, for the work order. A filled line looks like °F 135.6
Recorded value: °F -24
